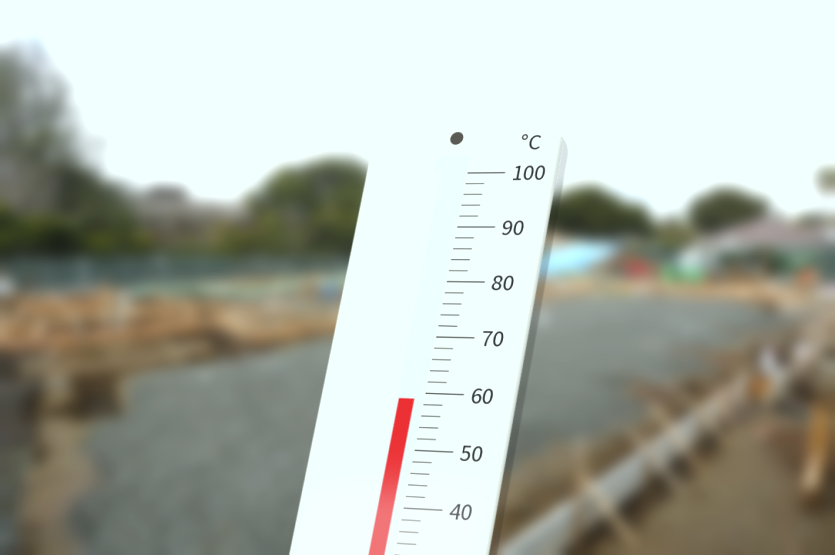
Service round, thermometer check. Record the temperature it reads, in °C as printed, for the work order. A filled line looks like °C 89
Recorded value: °C 59
